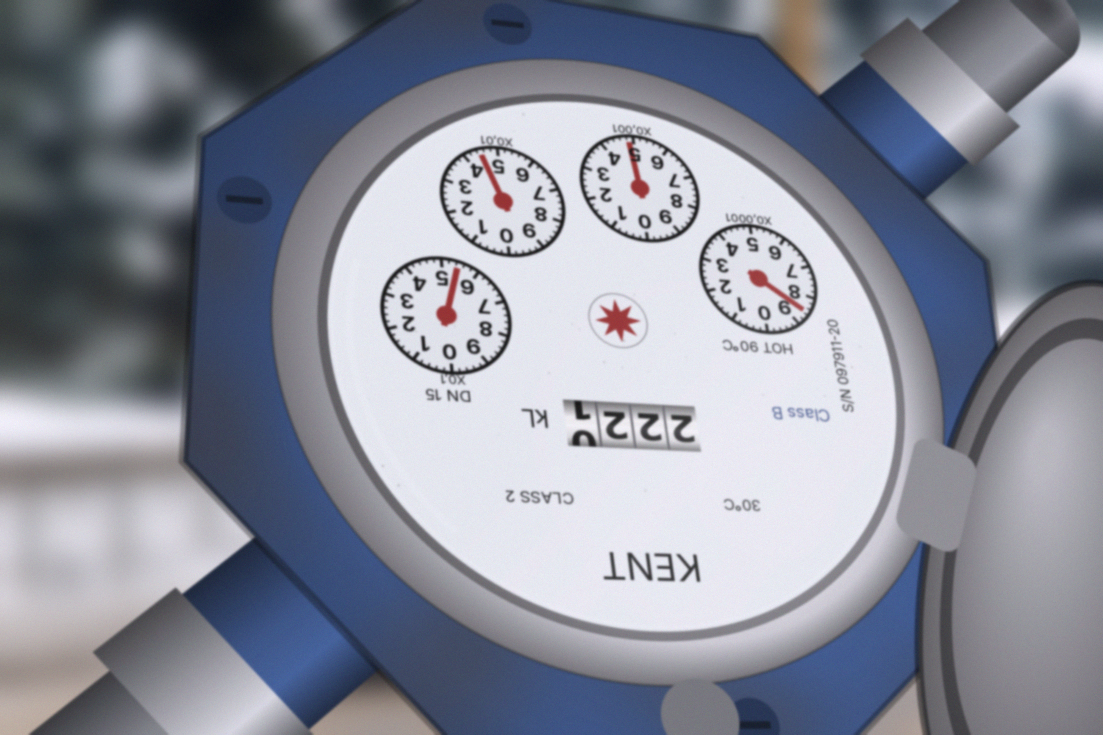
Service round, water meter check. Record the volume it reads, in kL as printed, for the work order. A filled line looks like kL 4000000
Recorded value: kL 2220.5448
